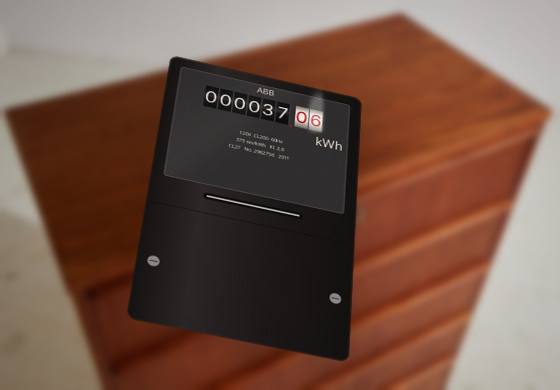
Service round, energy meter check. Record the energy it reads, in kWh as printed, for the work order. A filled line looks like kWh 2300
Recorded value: kWh 37.06
